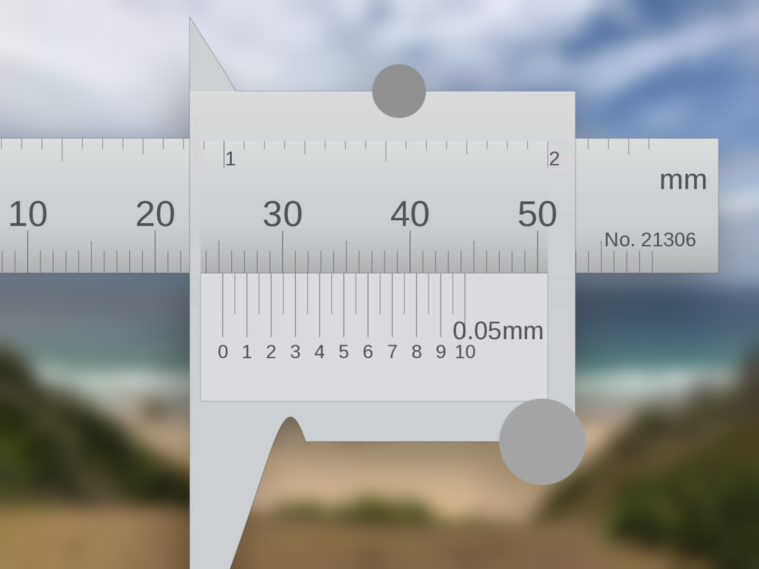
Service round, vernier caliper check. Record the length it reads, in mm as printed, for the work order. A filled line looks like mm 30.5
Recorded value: mm 25.3
